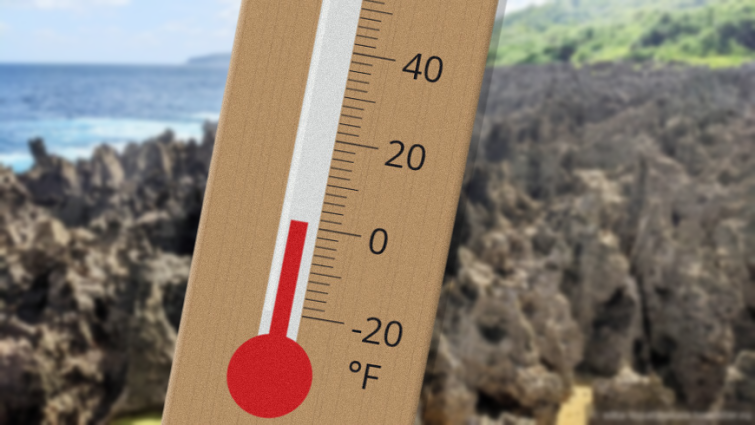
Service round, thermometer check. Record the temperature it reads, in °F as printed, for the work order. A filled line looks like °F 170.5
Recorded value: °F 1
